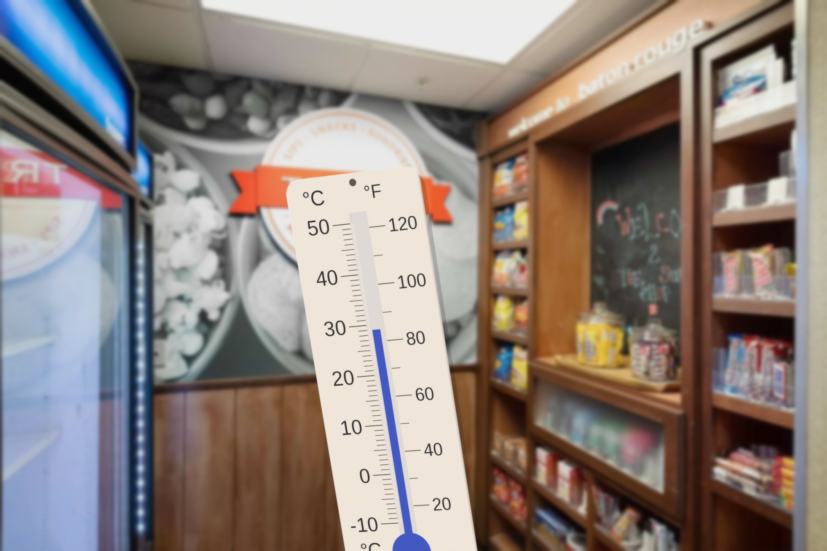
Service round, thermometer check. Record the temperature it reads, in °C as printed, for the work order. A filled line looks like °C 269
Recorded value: °C 29
